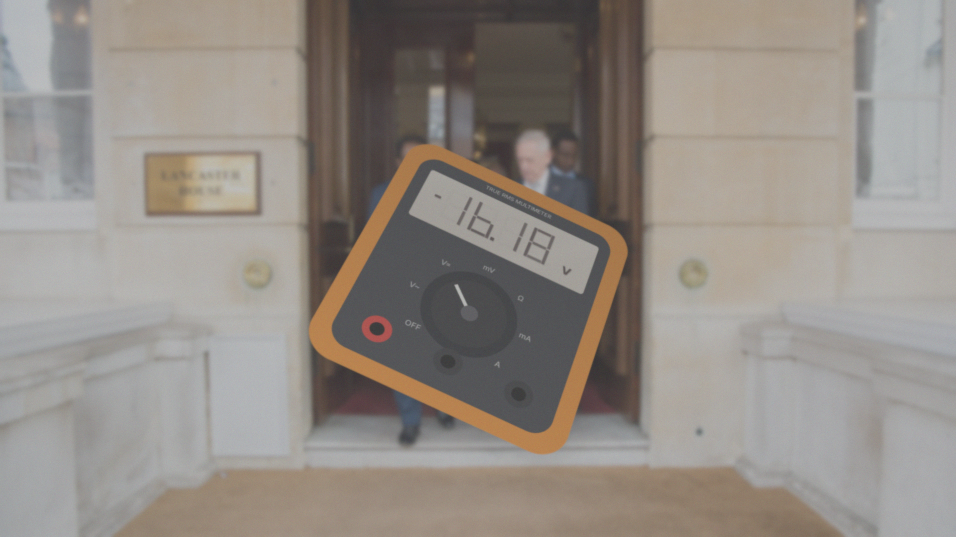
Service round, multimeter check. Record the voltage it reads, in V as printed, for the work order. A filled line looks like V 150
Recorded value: V -16.18
